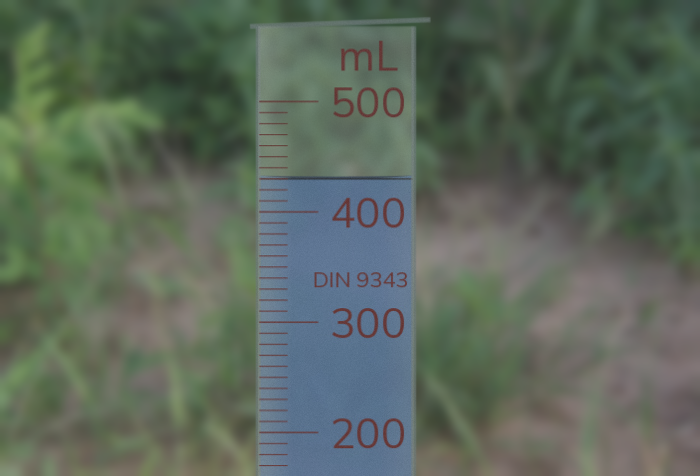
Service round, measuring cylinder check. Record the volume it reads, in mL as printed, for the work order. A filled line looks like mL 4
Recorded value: mL 430
